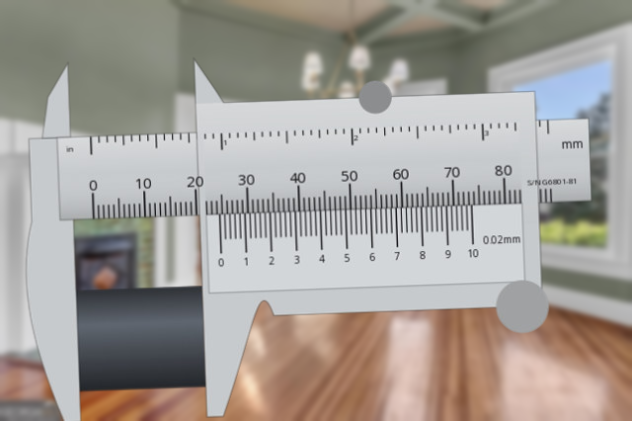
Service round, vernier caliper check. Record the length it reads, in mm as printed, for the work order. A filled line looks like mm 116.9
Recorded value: mm 24.5
